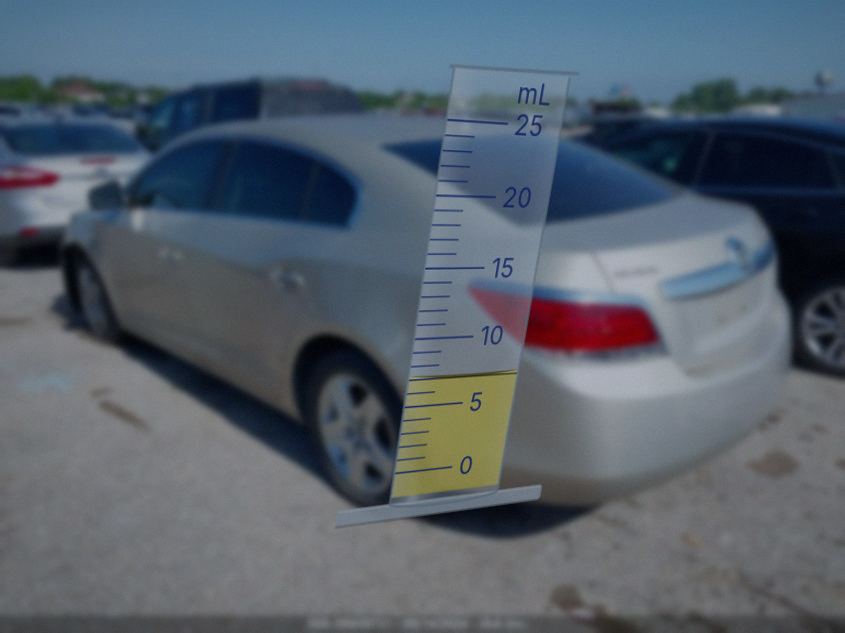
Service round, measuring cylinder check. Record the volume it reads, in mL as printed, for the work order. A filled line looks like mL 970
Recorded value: mL 7
